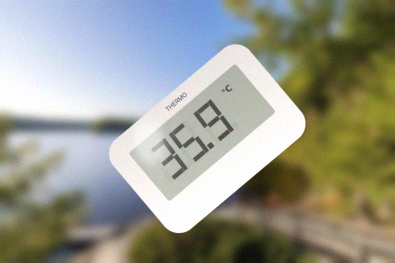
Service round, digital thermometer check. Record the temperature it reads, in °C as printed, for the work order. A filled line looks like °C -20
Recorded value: °C 35.9
